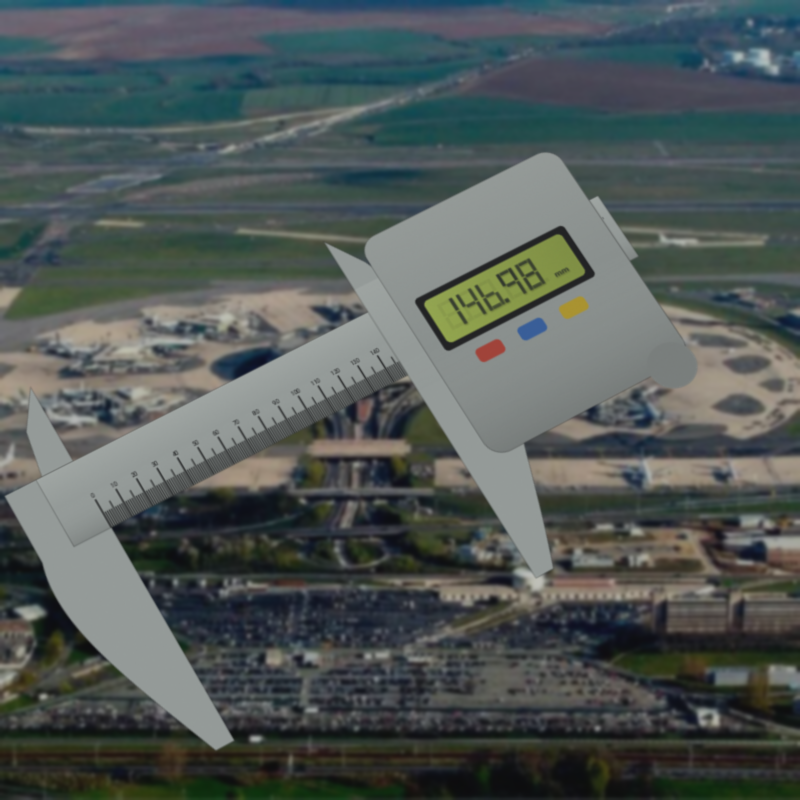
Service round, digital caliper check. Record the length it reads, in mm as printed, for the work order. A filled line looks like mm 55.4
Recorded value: mm 146.98
